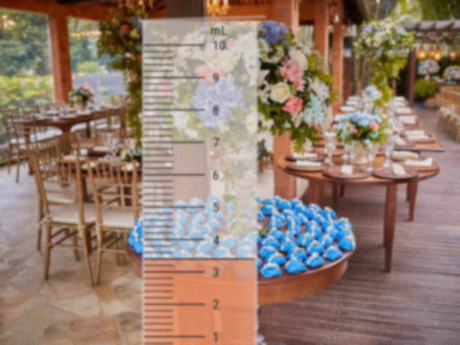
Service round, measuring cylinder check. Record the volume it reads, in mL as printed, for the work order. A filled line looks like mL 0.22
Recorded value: mL 3.4
